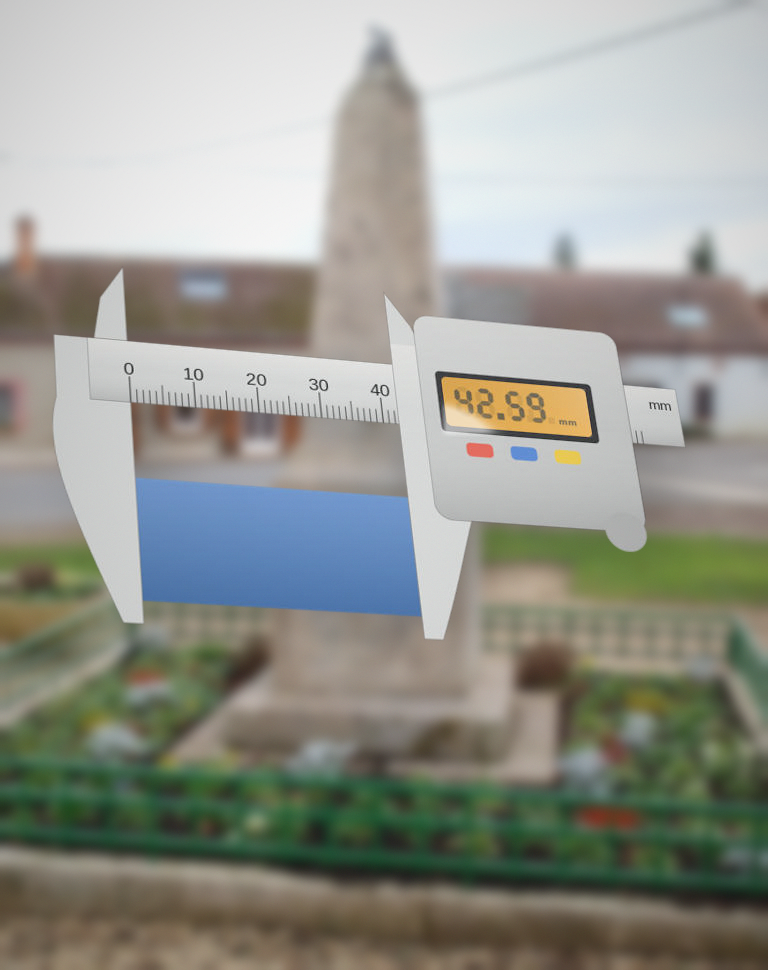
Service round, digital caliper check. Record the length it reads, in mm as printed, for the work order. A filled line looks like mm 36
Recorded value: mm 42.59
